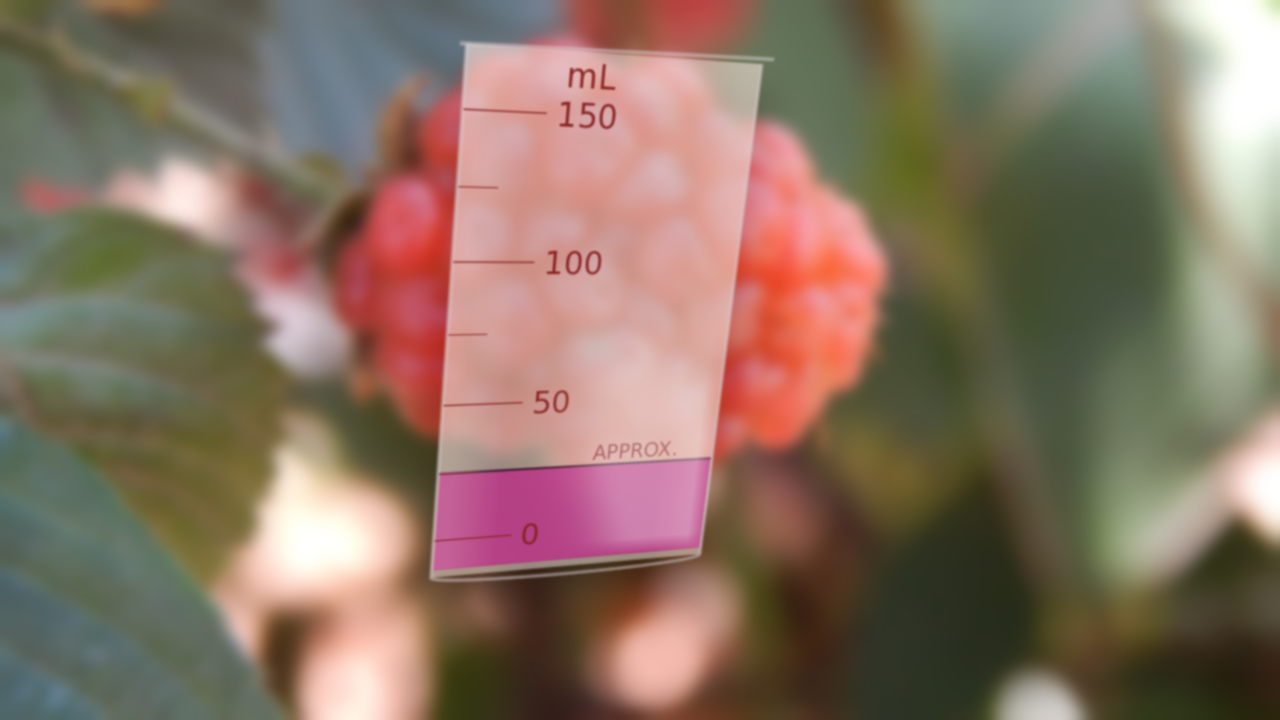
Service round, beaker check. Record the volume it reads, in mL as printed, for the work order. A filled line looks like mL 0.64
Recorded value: mL 25
